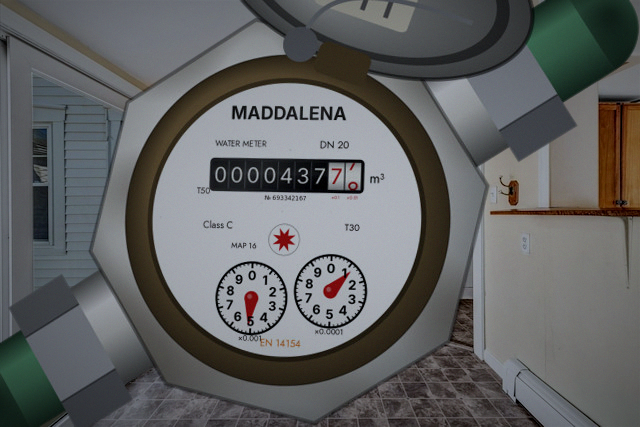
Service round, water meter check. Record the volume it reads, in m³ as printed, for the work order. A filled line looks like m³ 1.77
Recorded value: m³ 437.7751
